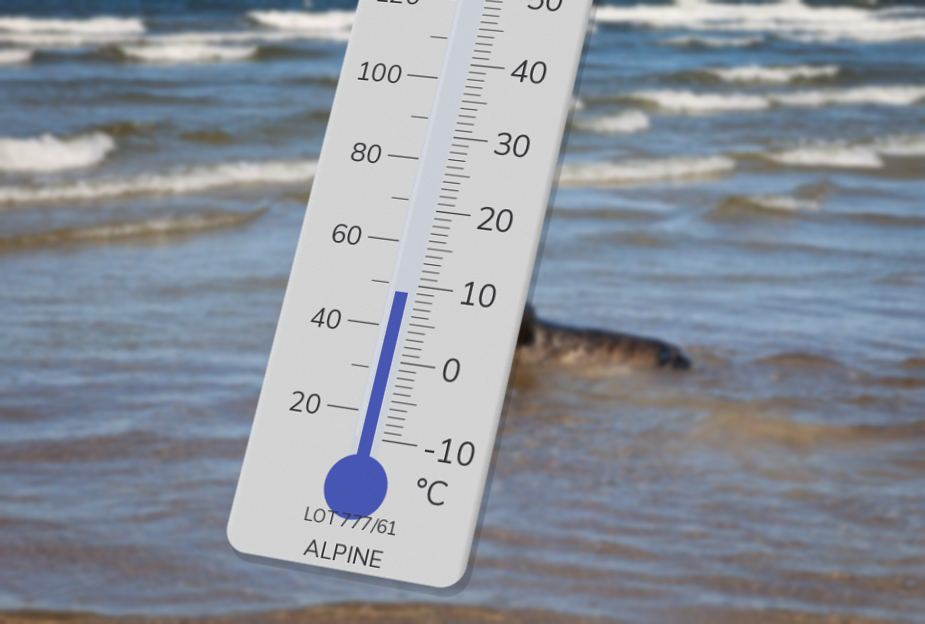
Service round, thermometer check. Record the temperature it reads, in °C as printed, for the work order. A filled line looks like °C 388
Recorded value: °C 9
